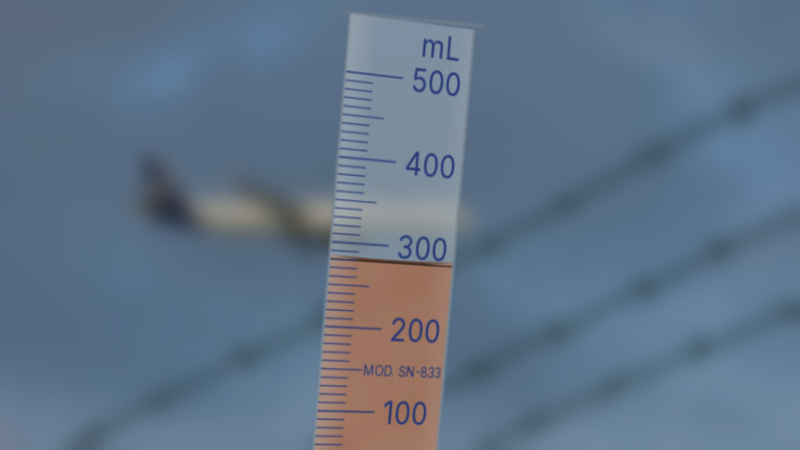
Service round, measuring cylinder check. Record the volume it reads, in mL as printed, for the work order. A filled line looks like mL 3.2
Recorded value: mL 280
